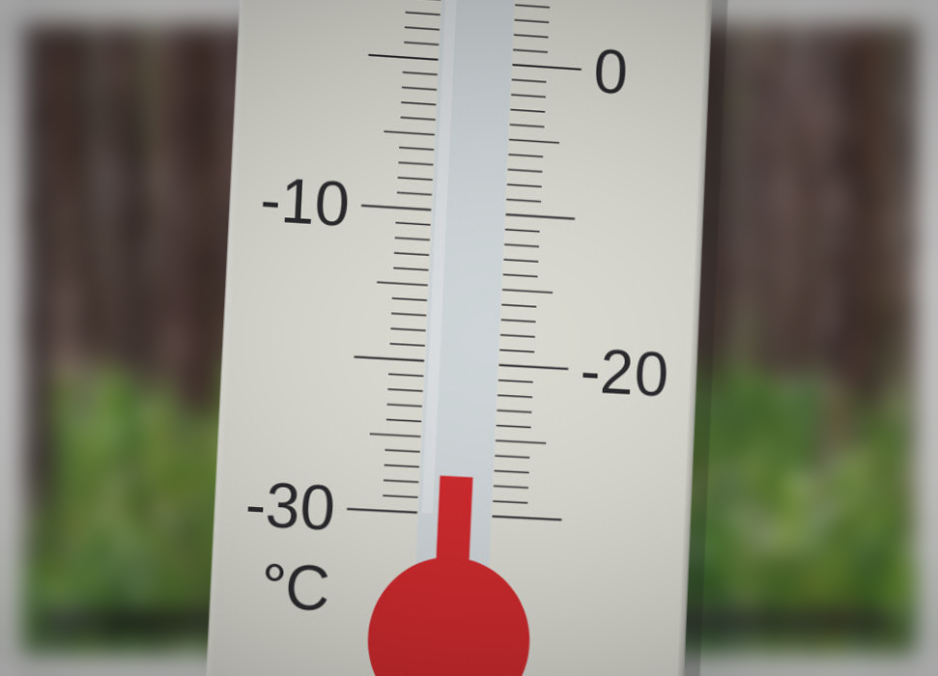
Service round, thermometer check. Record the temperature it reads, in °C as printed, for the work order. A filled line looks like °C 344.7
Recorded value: °C -27.5
